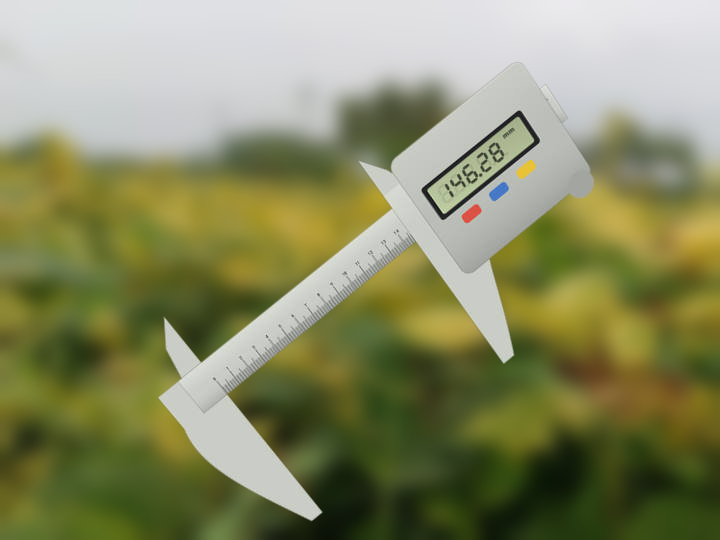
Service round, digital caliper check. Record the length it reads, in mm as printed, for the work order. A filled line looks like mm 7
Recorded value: mm 146.28
